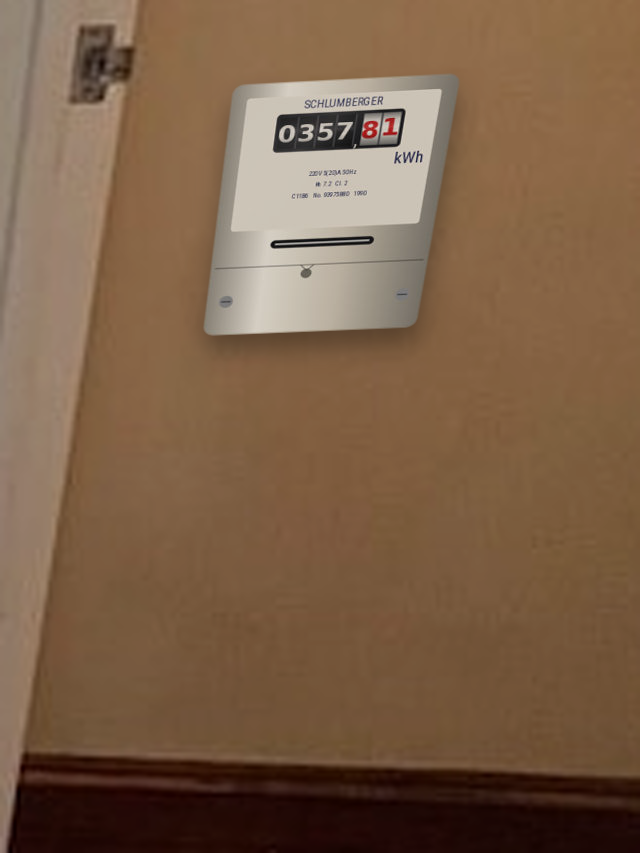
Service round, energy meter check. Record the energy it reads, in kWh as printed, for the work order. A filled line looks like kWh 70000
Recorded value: kWh 357.81
